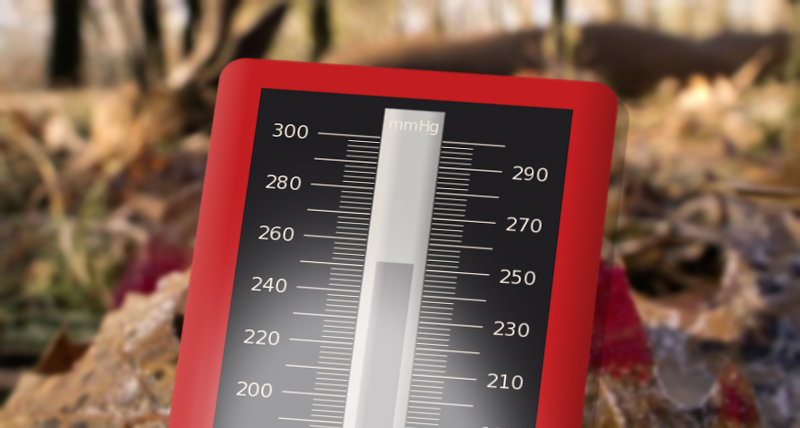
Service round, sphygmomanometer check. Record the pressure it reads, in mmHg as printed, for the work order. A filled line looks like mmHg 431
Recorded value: mmHg 252
